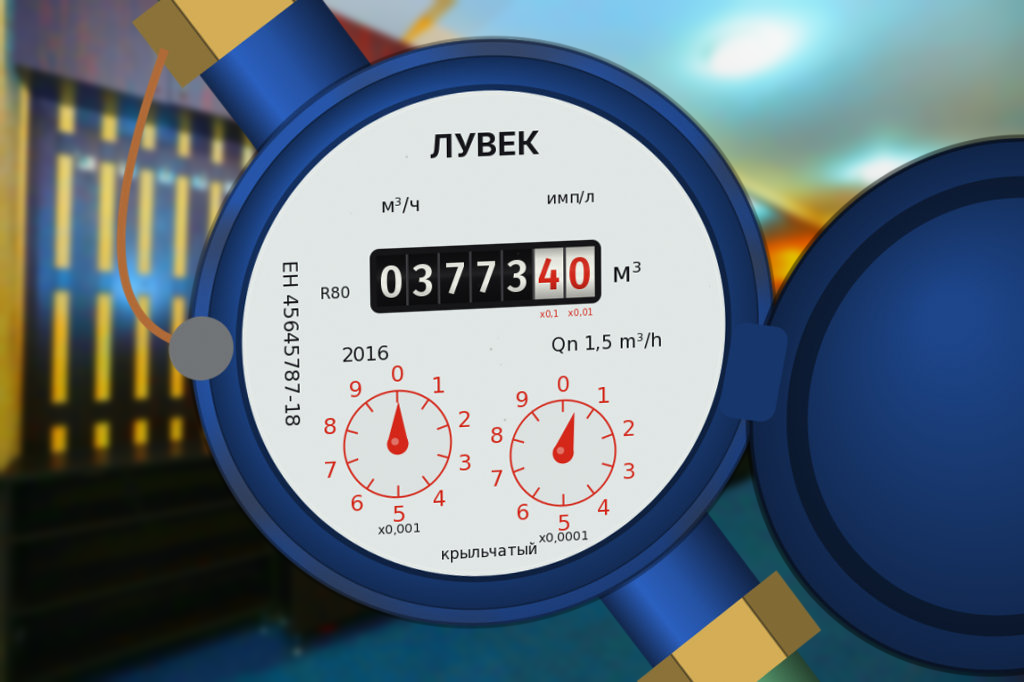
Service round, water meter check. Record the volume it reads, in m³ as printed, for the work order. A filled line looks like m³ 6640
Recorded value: m³ 3773.4000
